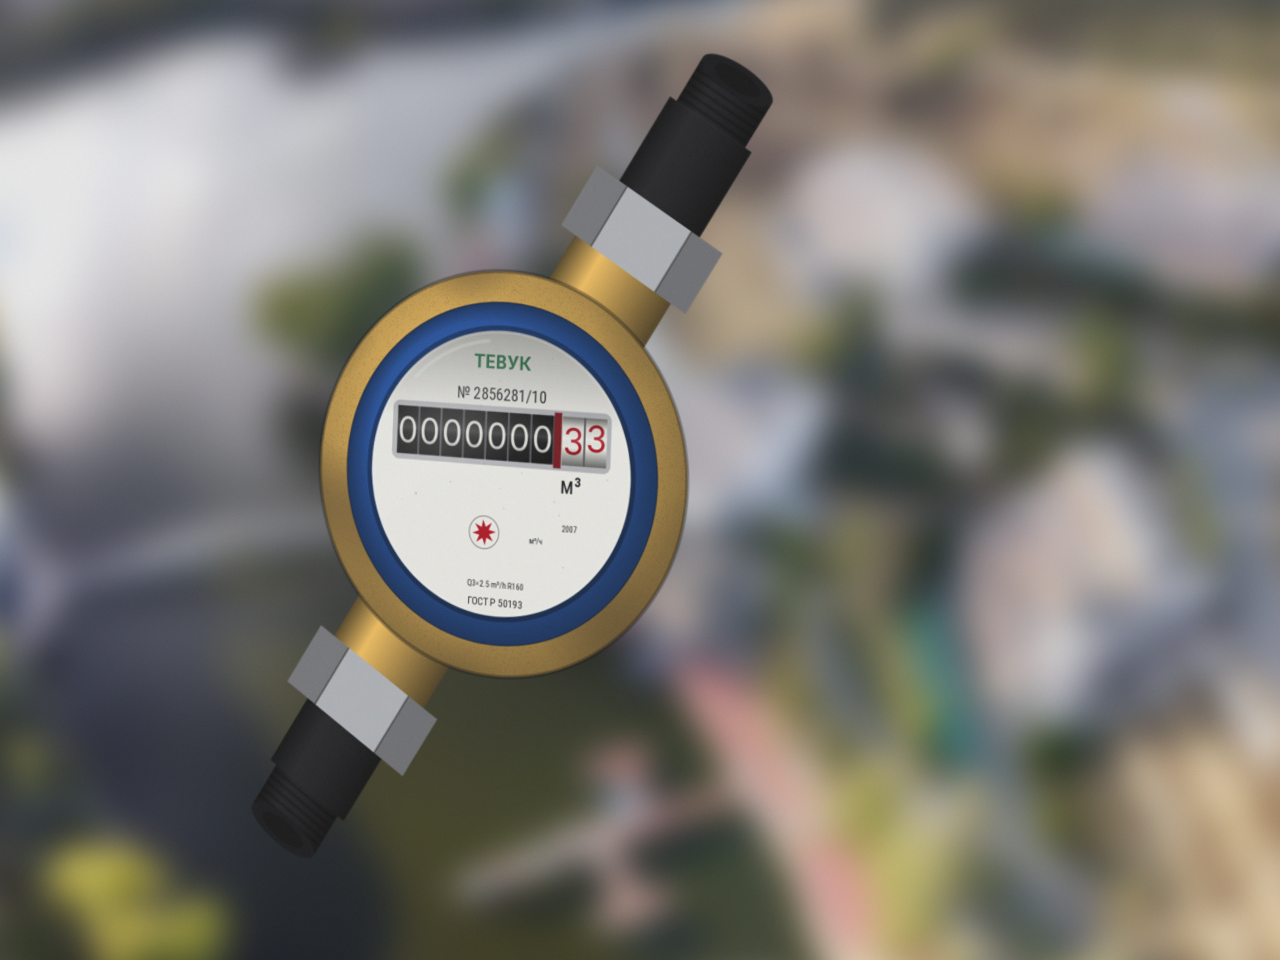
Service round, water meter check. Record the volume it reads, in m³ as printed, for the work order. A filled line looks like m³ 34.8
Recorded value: m³ 0.33
